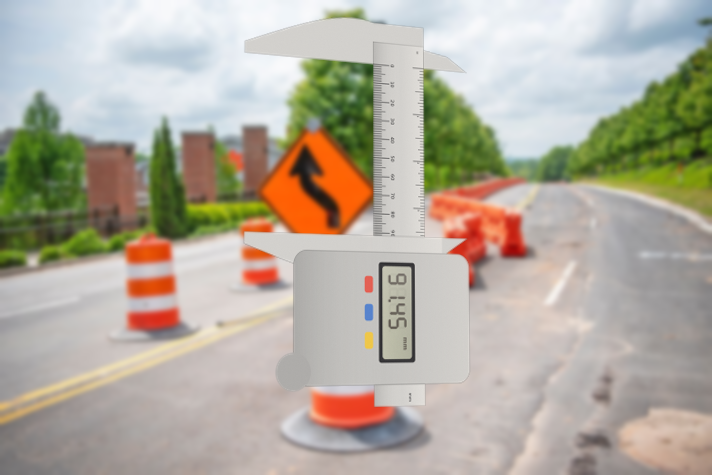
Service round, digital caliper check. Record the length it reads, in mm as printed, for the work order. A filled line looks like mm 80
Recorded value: mm 91.45
